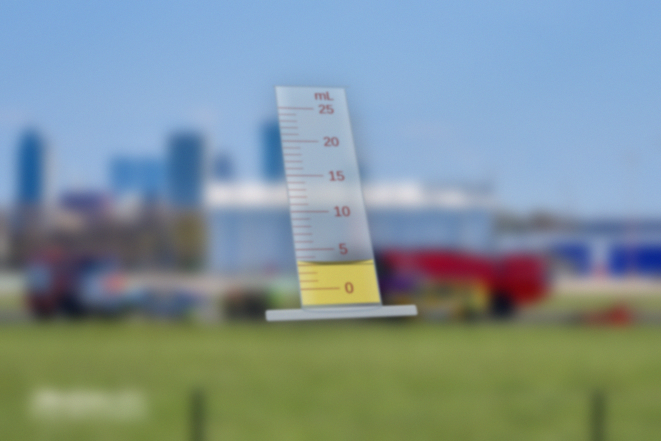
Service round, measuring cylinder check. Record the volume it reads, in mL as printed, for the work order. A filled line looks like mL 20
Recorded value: mL 3
